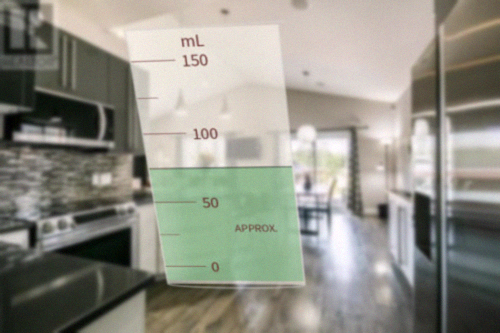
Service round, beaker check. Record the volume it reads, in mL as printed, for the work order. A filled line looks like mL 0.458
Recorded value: mL 75
